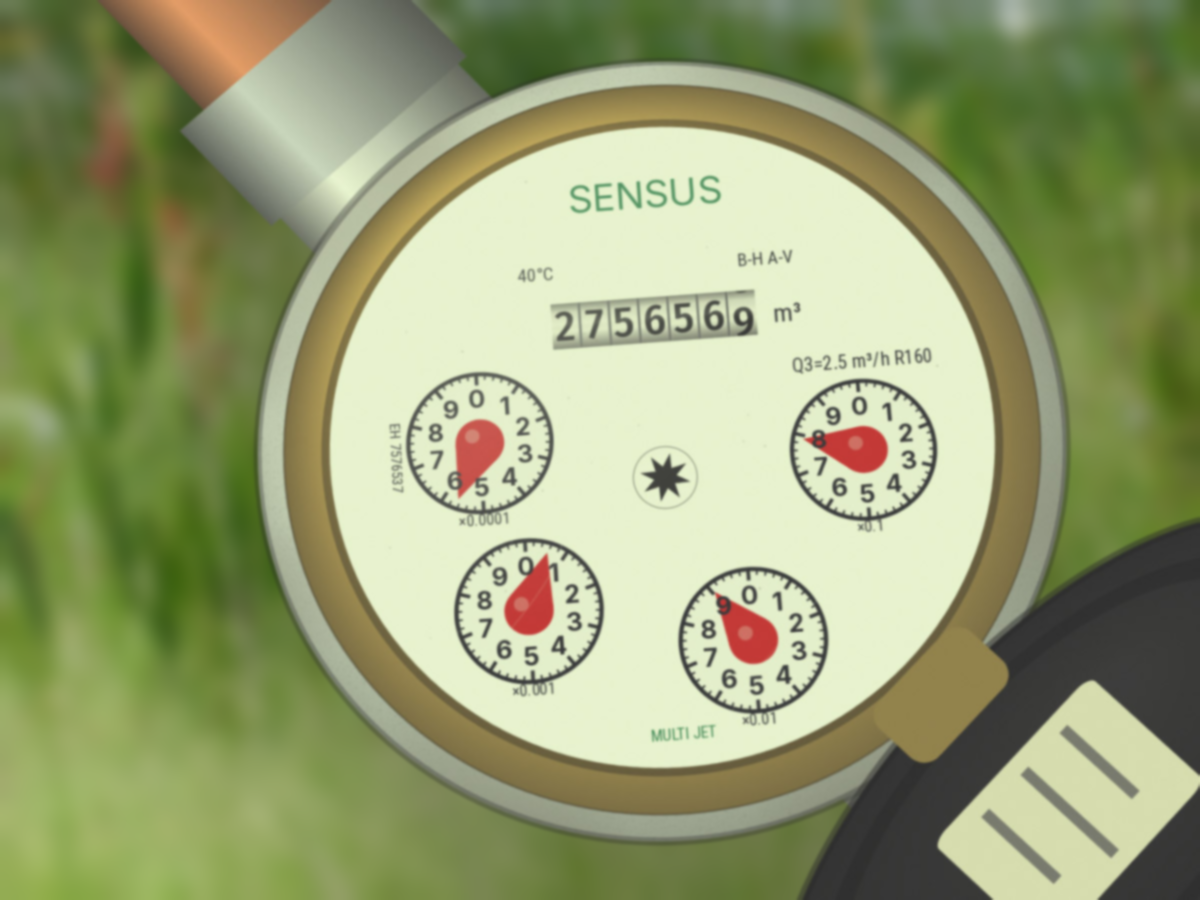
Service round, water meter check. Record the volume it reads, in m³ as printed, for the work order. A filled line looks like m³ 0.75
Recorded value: m³ 2756568.7905
